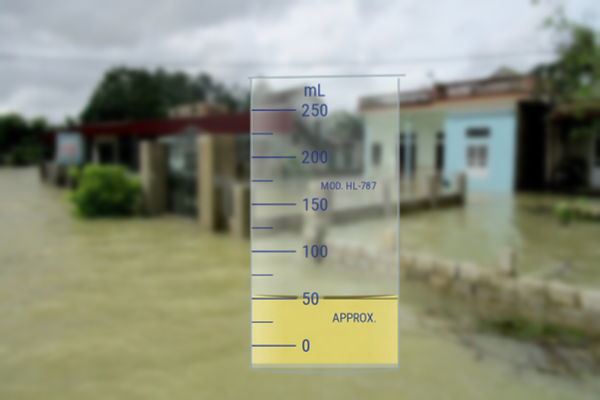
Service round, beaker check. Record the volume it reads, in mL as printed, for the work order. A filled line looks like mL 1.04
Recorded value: mL 50
